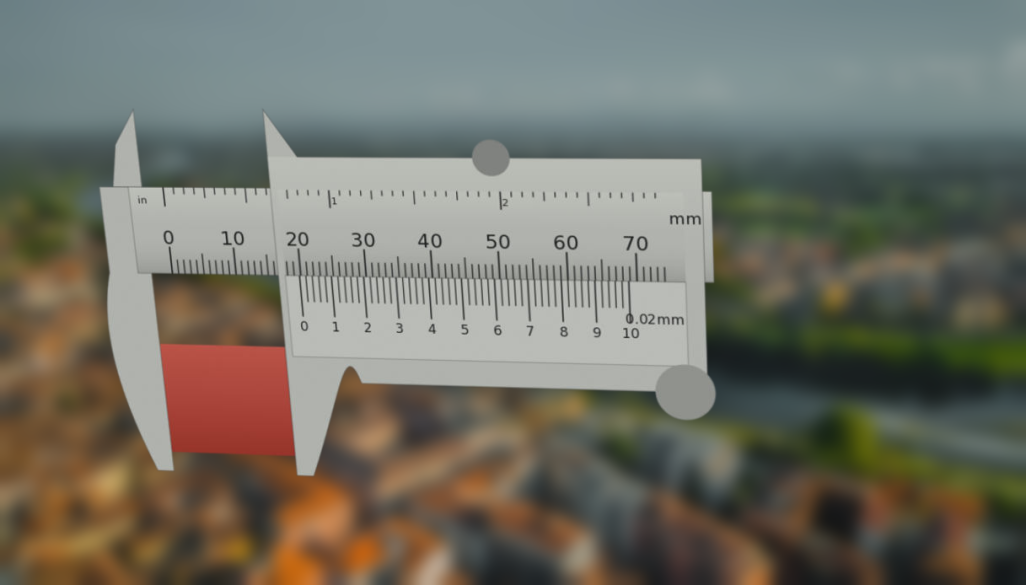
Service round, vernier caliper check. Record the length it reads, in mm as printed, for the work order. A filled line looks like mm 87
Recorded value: mm 19.8
